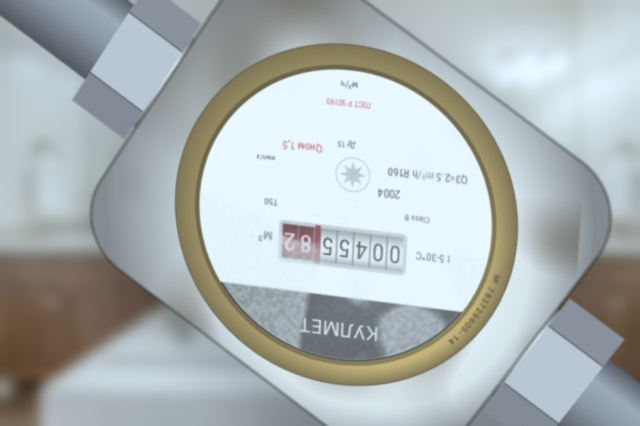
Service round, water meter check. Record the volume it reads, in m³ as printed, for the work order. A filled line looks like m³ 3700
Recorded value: m³ 455.82
